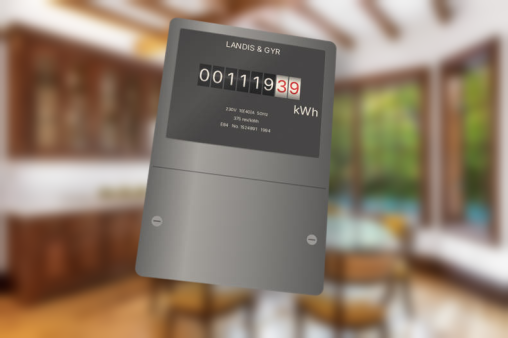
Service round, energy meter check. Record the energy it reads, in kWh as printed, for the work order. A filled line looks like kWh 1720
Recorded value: kWh 1119.39
